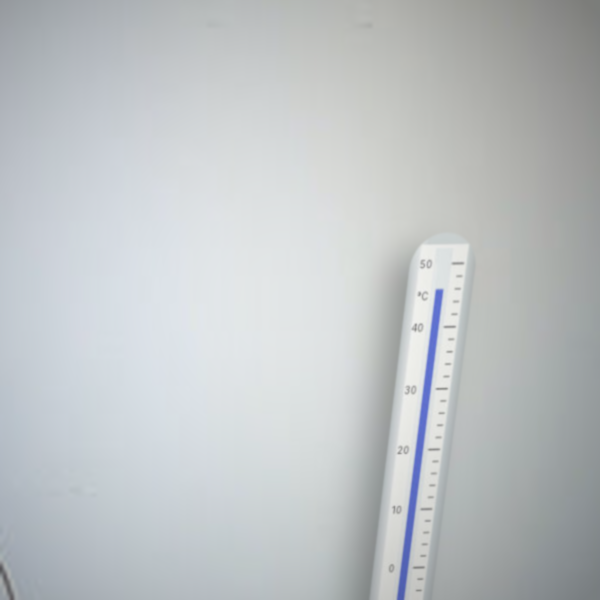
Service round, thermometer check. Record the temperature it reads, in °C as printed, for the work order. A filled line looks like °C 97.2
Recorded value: °C 46
